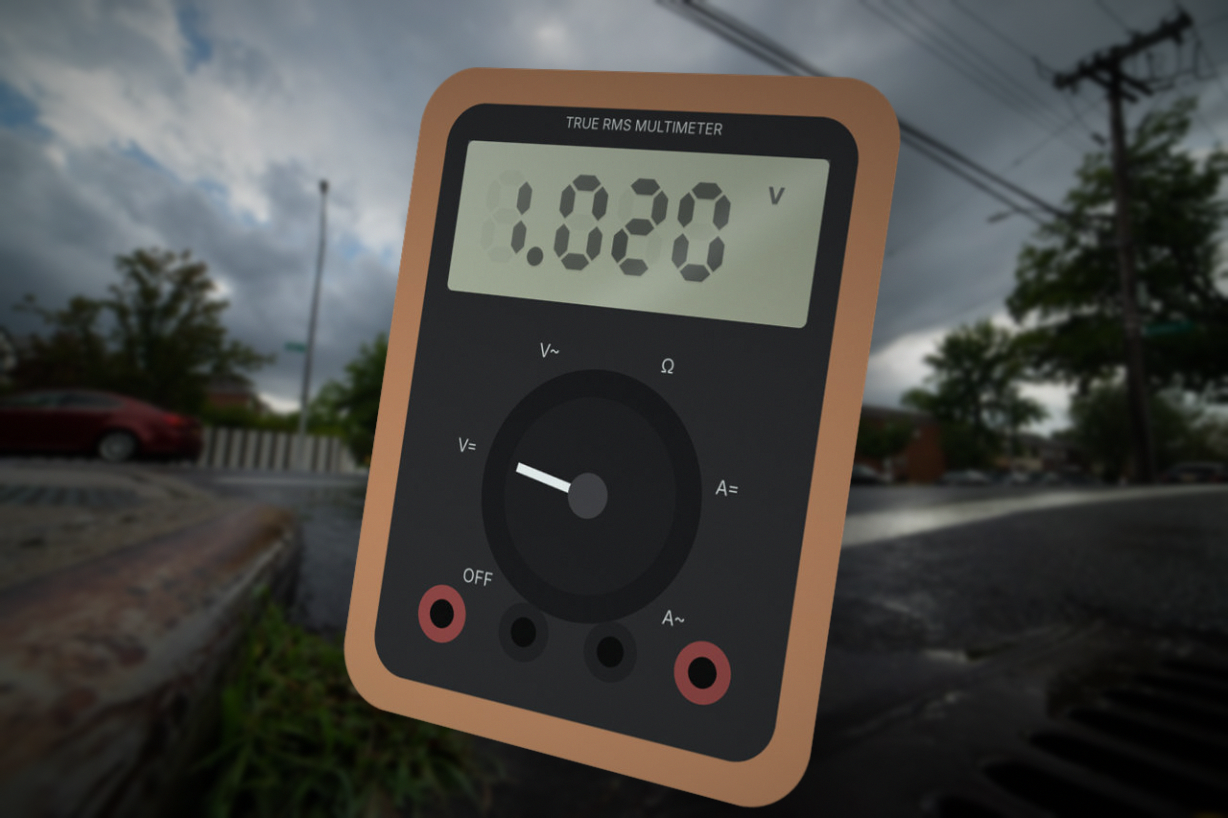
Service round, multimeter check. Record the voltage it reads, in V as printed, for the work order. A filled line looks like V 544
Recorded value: V 1.020
